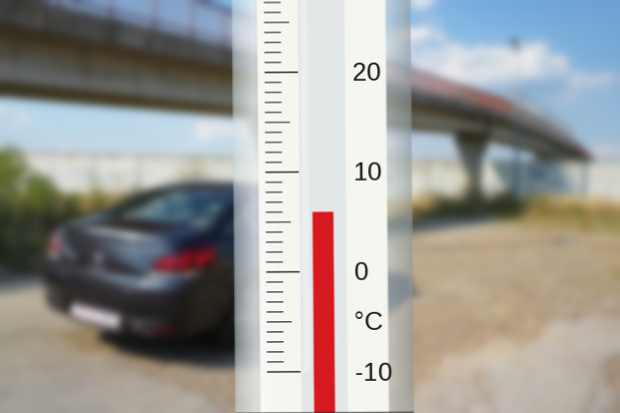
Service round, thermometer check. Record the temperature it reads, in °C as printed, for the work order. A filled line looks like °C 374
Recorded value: °C 6
